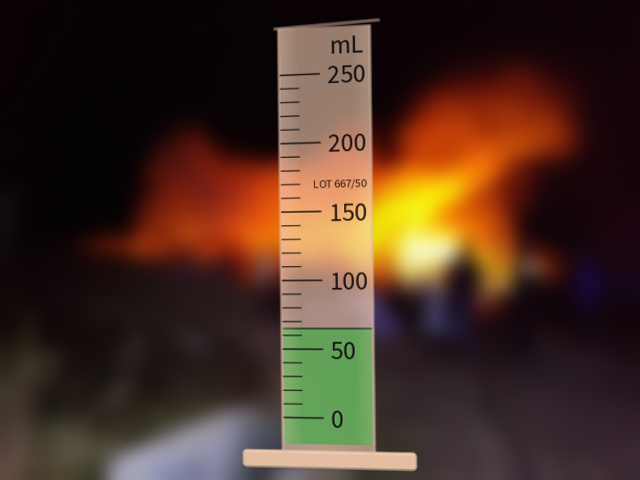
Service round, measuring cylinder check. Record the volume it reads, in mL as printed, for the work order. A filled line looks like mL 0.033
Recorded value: mL 65
